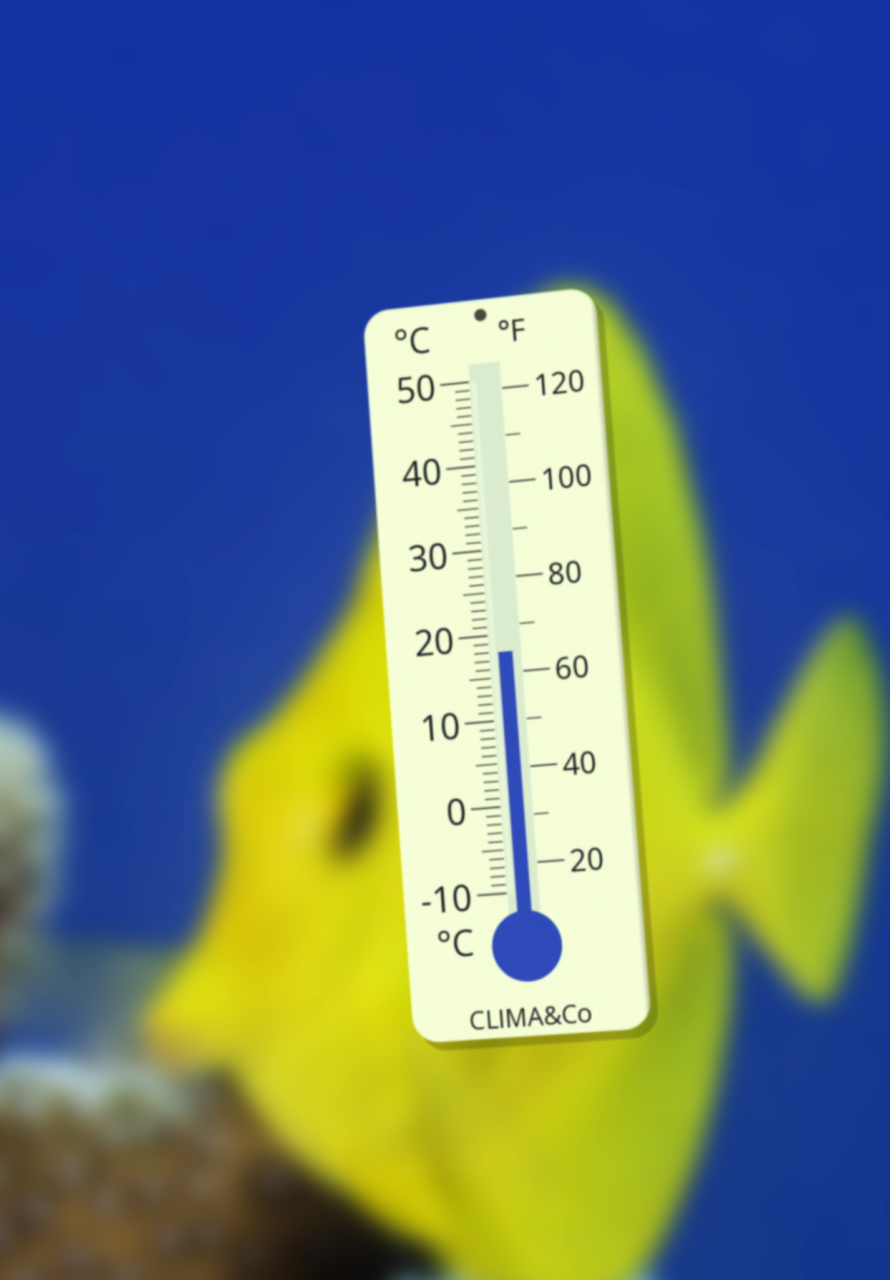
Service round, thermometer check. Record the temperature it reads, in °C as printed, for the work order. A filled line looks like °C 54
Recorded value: °C 18
